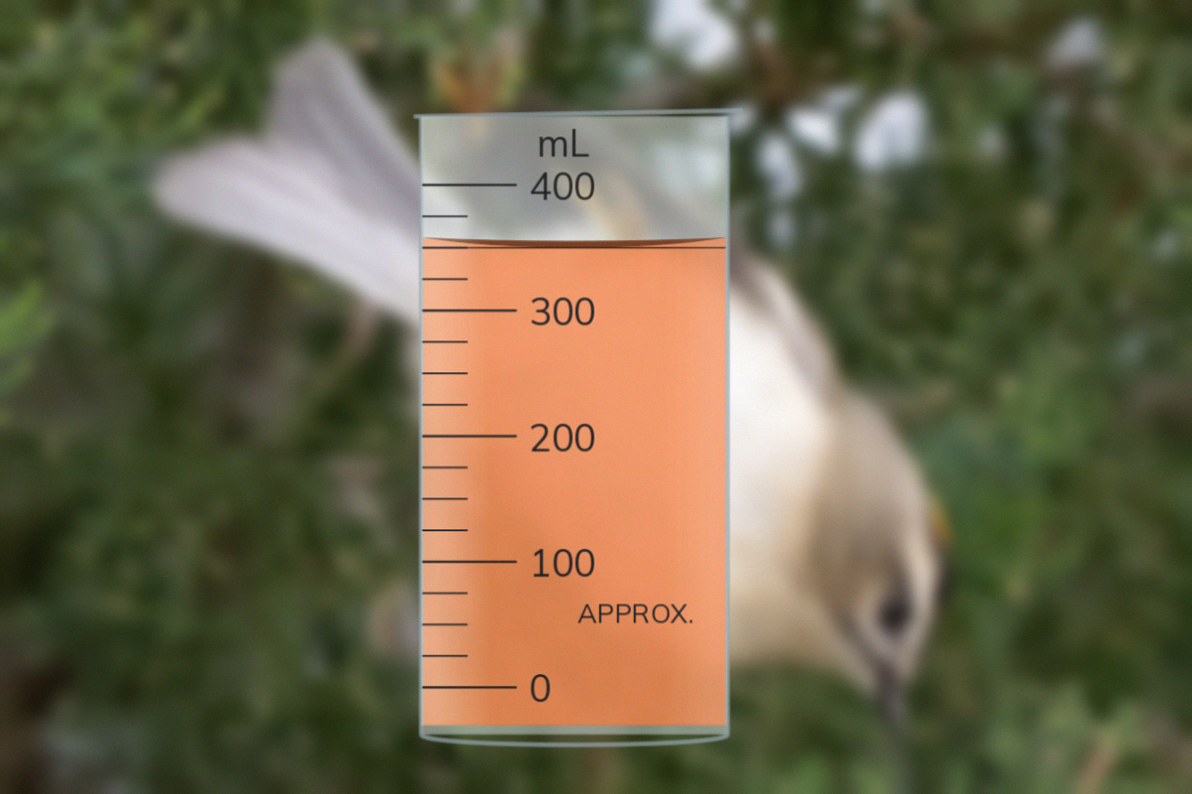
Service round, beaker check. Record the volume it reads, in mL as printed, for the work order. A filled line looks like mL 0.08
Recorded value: mL 350
